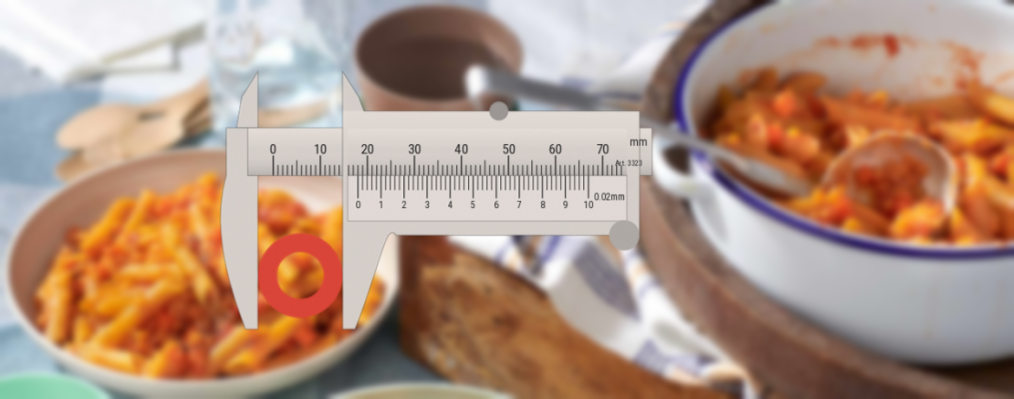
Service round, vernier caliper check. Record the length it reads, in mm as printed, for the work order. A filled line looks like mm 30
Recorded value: mm 18.0
